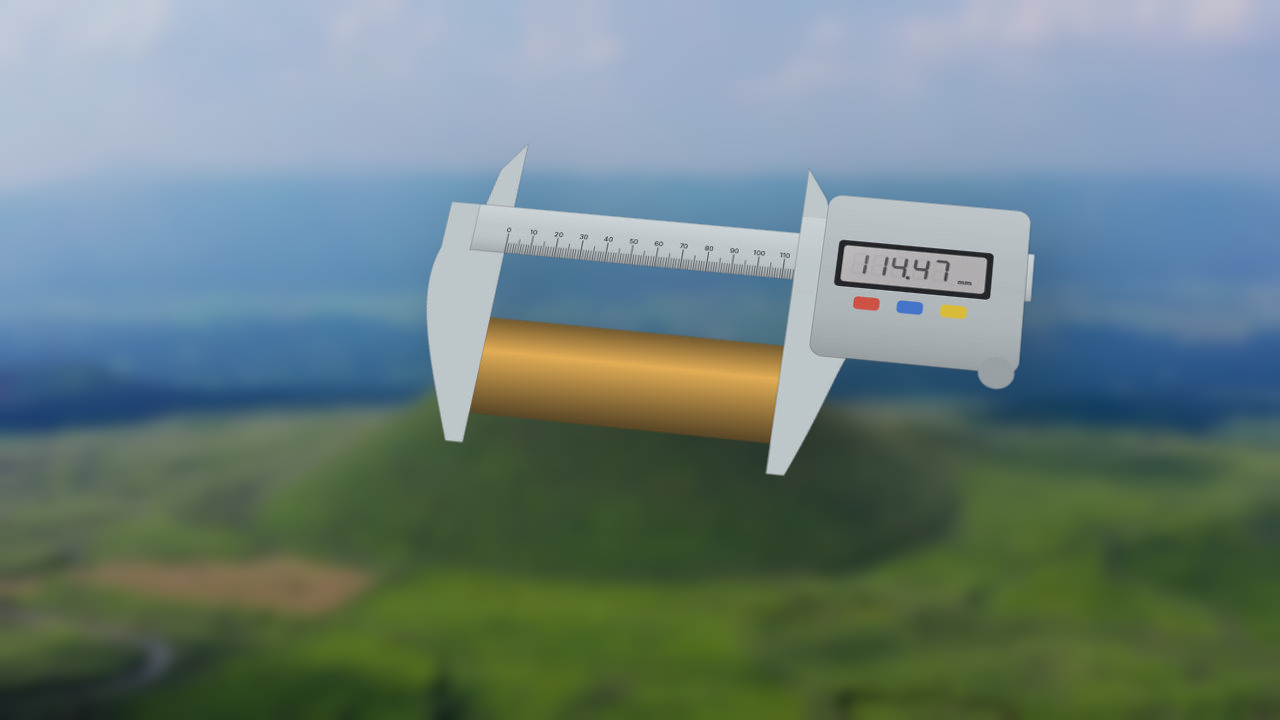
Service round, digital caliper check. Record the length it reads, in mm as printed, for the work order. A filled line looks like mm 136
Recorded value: mm 114.47
